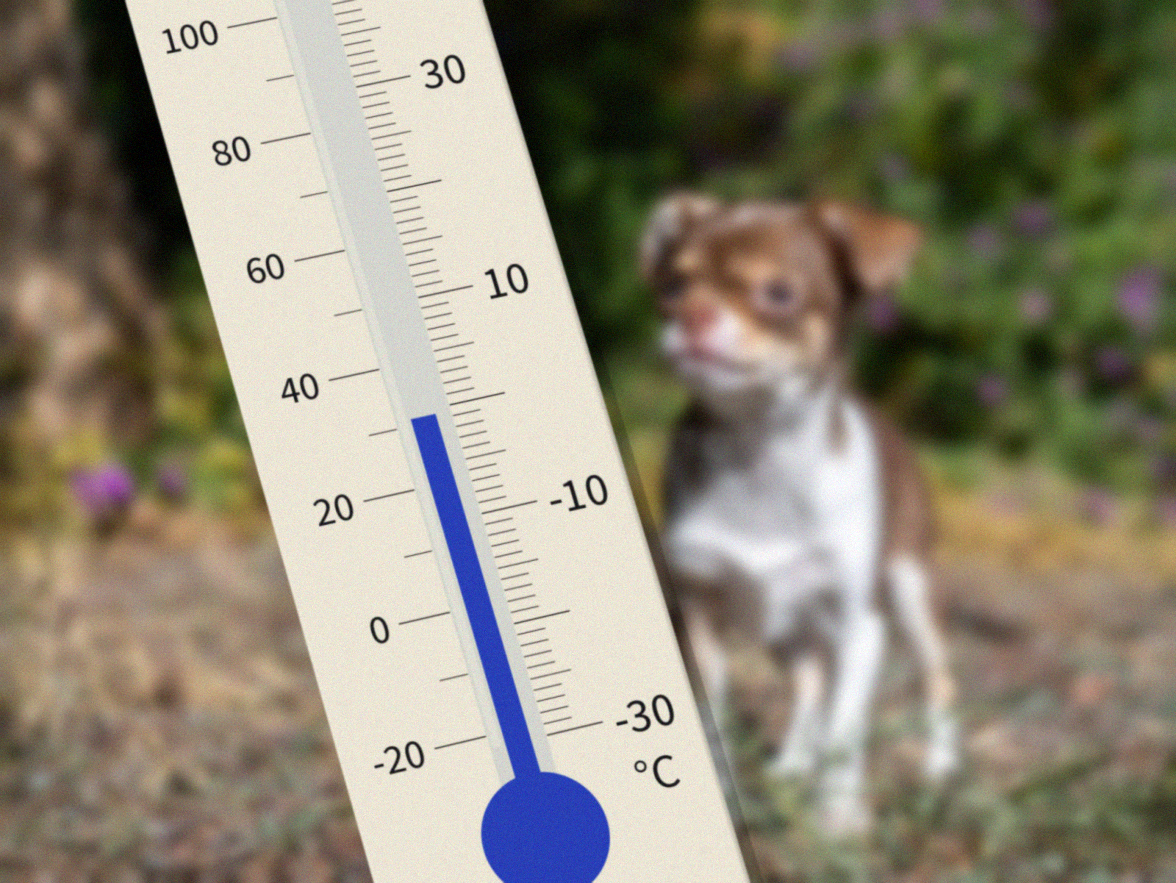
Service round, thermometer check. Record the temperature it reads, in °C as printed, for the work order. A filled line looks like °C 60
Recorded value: °C -0.5
